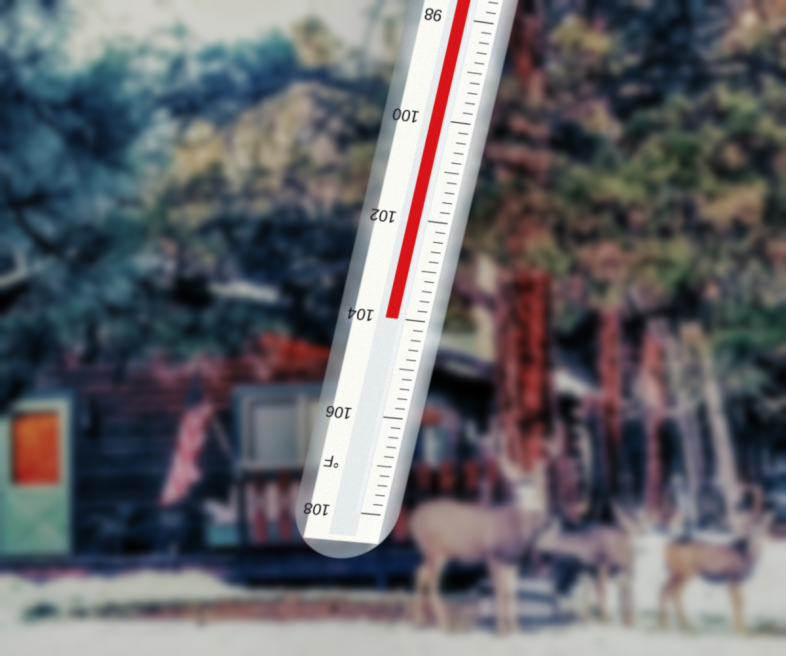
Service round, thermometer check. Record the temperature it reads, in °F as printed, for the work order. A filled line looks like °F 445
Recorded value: °F 104
